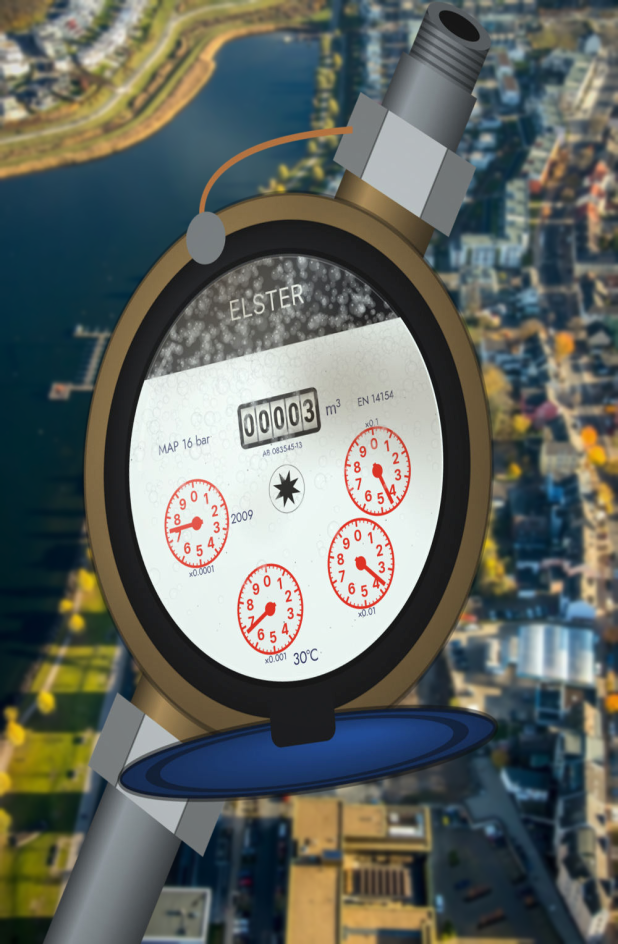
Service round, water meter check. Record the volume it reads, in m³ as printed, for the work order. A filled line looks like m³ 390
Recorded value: m³ 3.4367
